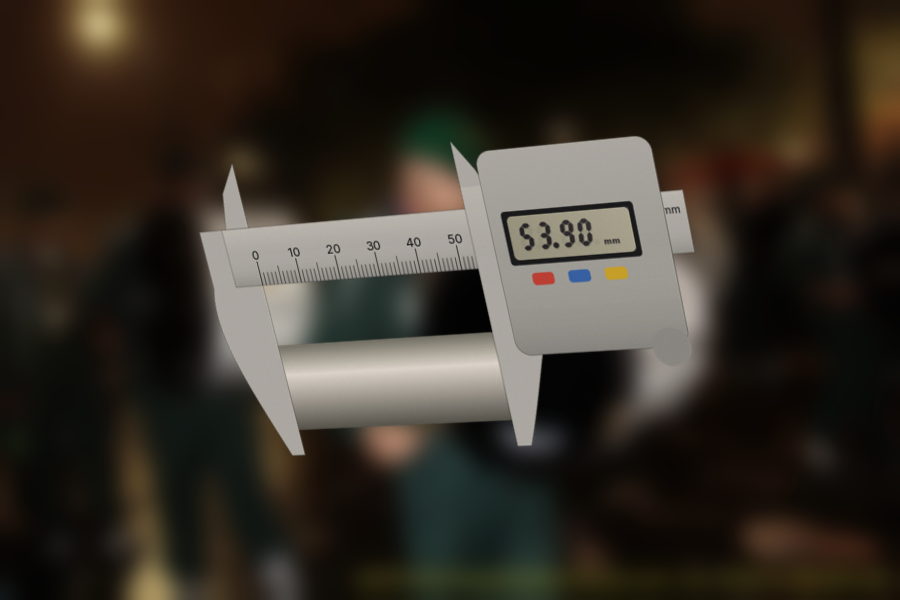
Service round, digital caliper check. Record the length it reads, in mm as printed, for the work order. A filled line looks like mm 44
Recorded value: mm 53.90
